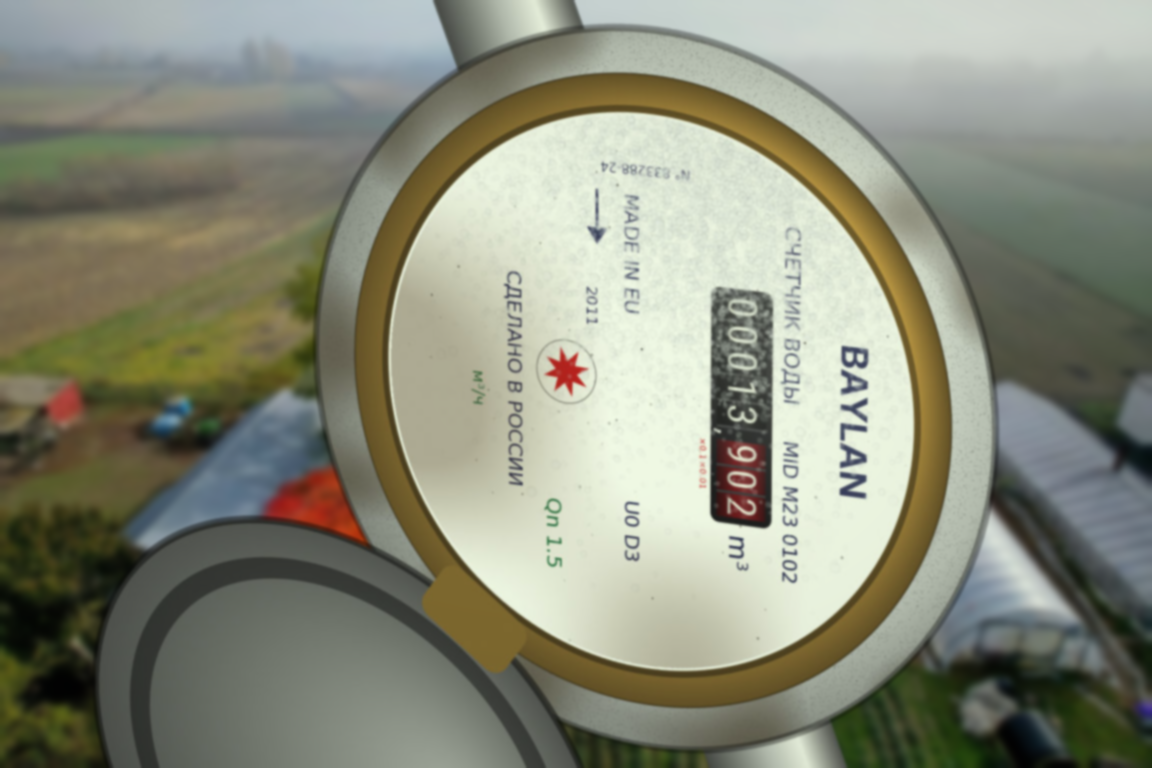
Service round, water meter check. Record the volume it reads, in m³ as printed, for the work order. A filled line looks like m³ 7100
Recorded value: m³ 13.902
